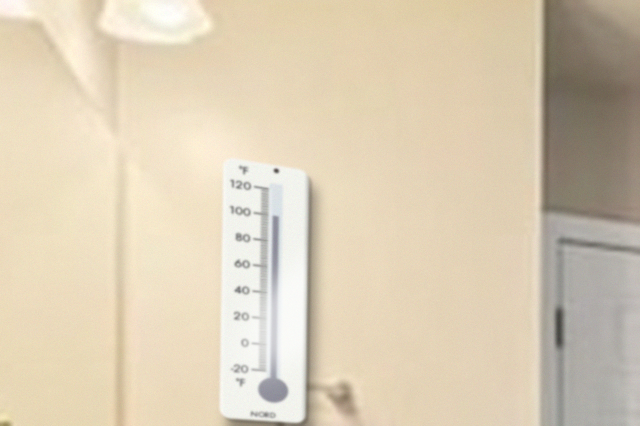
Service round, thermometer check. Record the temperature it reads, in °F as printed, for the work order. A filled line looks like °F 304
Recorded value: °F 100
